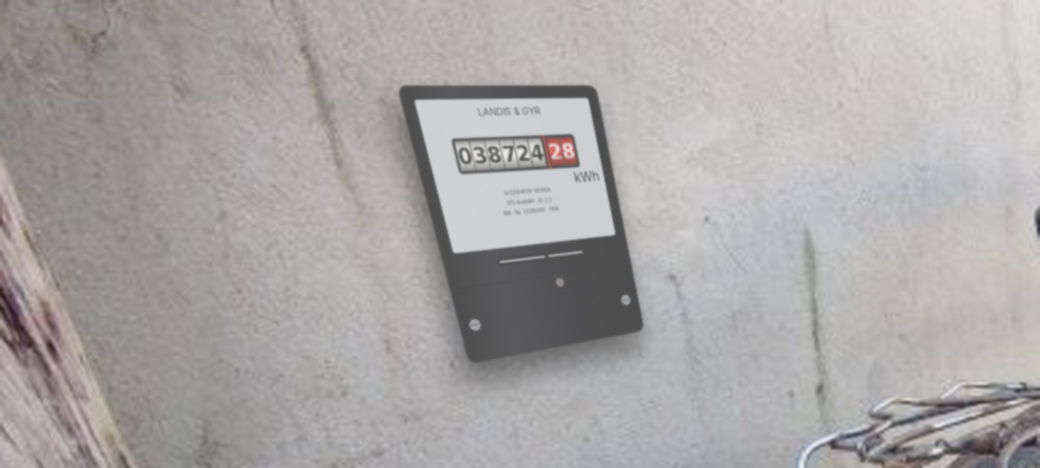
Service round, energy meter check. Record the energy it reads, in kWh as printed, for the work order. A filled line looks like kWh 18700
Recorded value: kWh 38724.28
